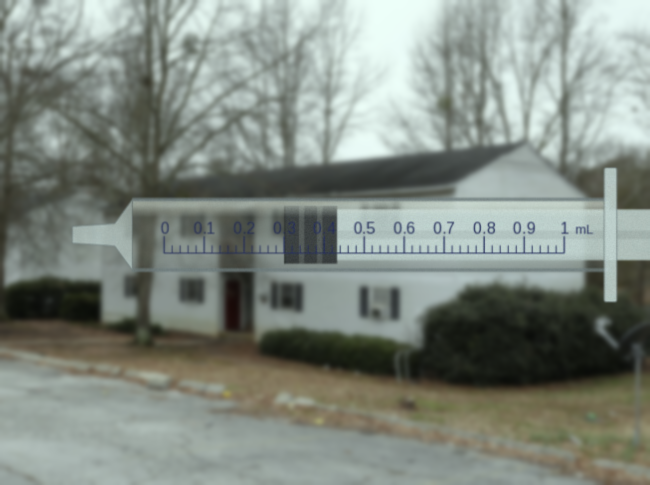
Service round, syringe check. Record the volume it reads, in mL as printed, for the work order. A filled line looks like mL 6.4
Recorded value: mL 0.3
